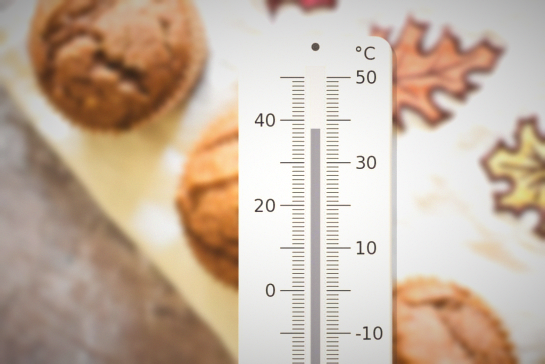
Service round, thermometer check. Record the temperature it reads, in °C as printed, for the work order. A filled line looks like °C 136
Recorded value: °C 38
